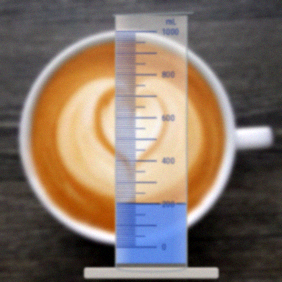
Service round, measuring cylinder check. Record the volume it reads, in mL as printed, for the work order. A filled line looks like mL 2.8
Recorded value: mL 200
